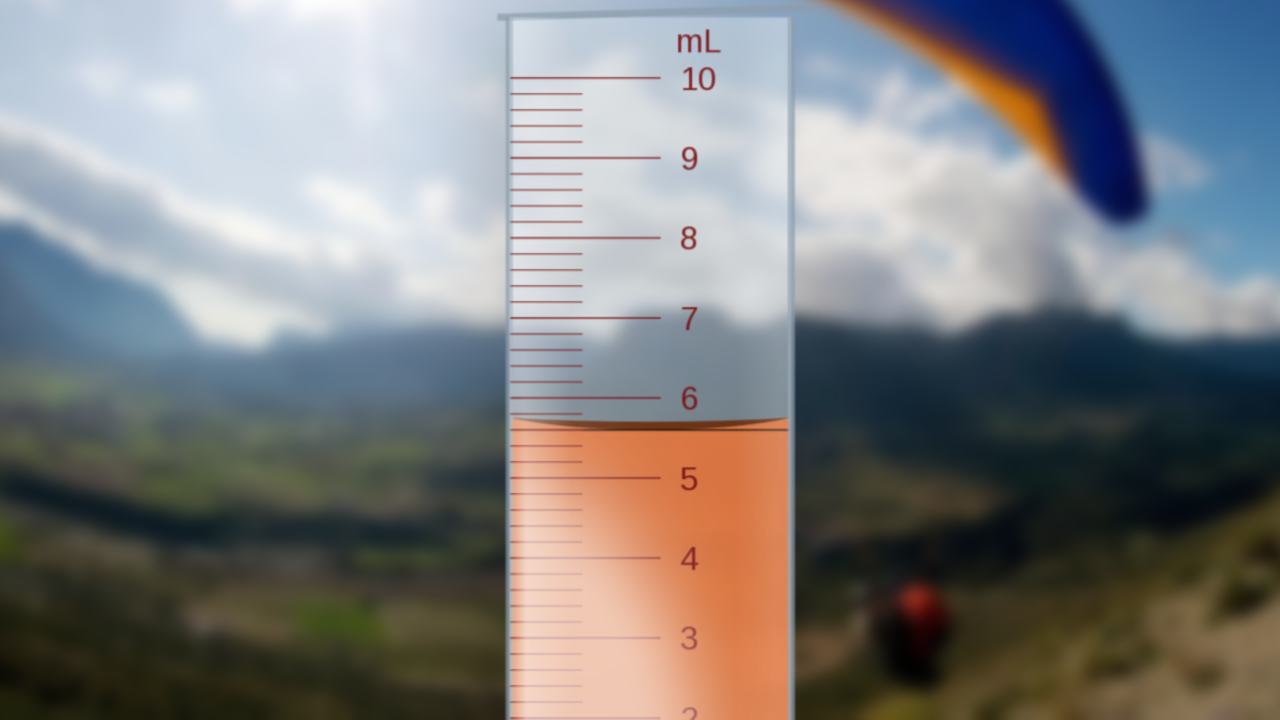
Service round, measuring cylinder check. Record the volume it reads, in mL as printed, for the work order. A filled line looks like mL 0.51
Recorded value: mL 5.6
